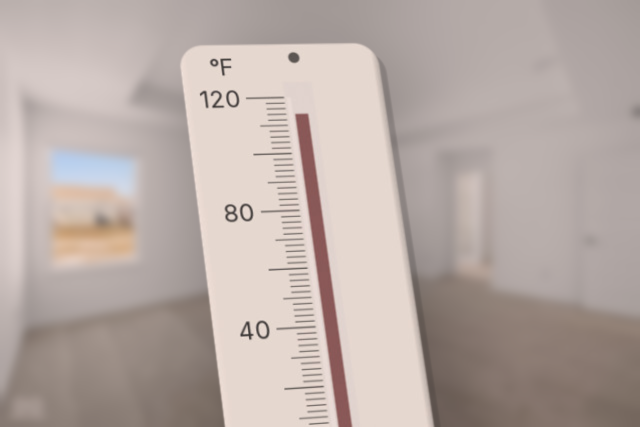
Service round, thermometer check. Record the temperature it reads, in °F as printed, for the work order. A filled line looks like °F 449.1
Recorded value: °F 114
